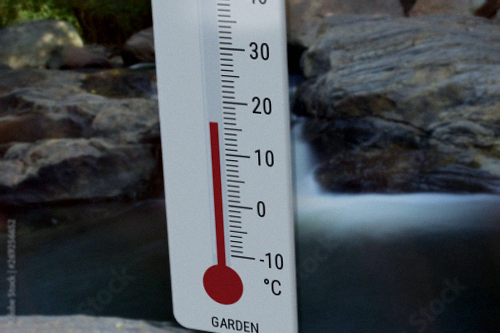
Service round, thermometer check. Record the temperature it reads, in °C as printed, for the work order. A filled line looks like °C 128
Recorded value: °C 16
